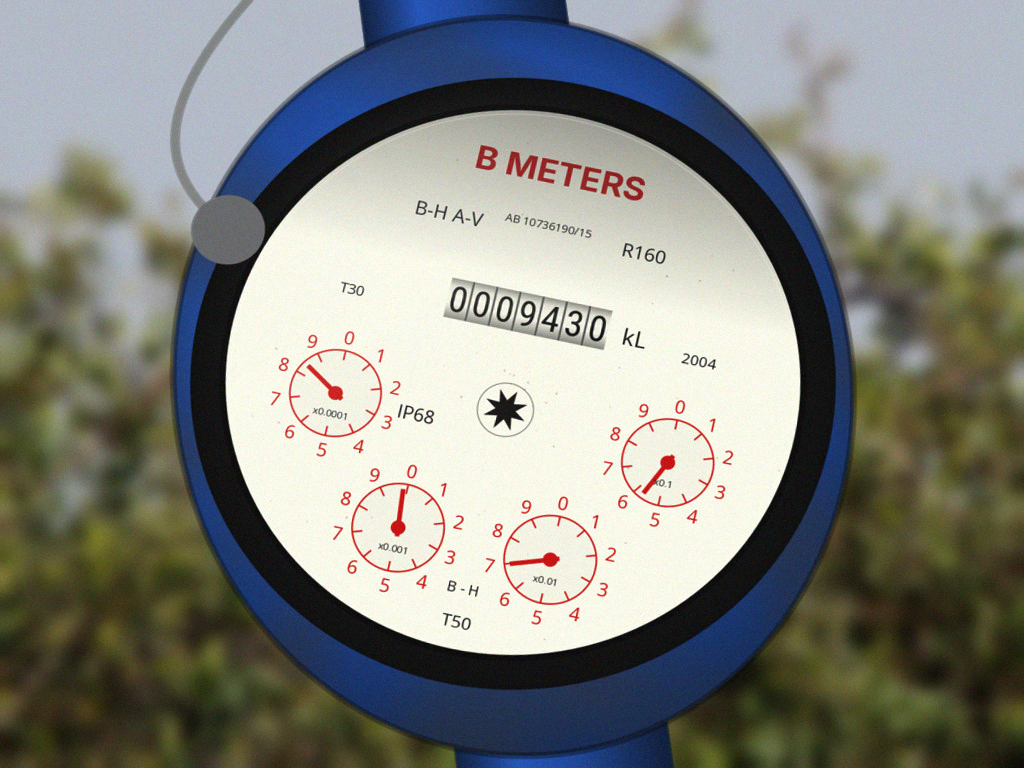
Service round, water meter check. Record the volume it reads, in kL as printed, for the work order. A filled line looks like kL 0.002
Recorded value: kL 9430.5698
